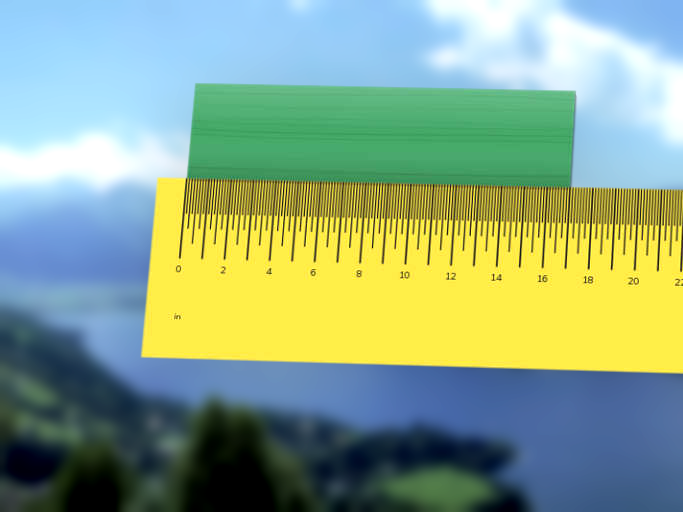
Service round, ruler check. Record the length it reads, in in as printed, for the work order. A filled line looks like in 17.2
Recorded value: in 17
